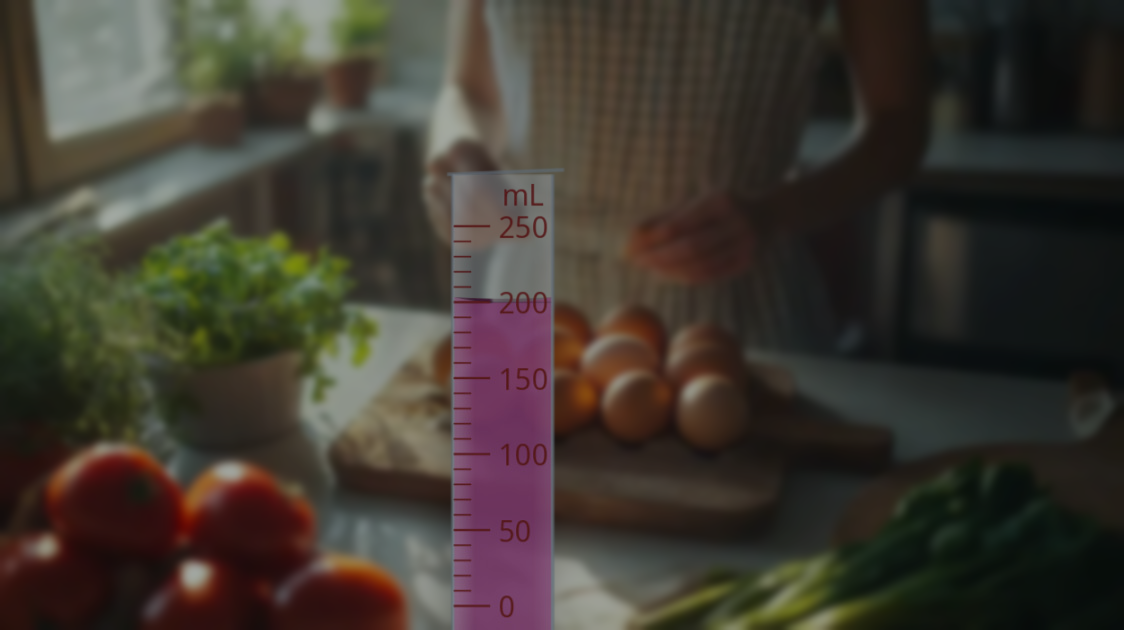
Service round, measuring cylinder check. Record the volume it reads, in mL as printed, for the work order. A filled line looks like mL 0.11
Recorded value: mL 200
